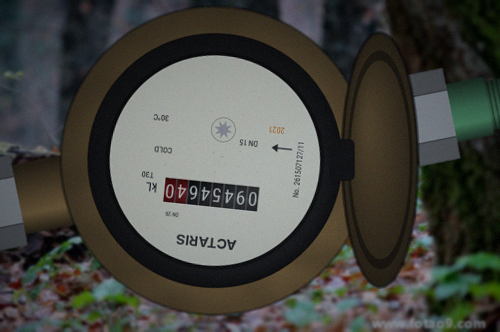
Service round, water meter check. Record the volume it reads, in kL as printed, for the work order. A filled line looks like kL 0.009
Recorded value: kL 94546.40
